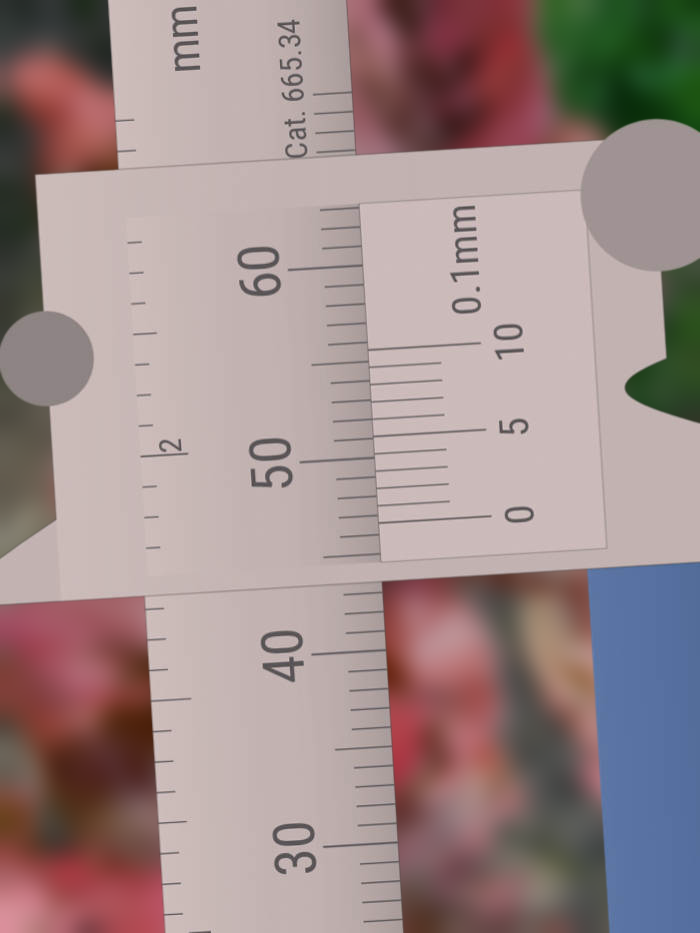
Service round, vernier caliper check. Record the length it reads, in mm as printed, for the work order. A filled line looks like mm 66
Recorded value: mm 46.6
